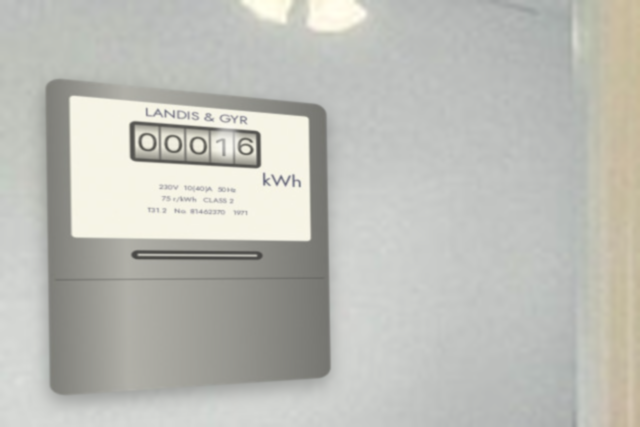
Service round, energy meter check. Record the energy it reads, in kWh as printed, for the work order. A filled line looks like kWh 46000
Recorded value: kWh 16
